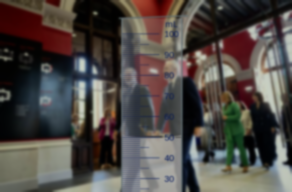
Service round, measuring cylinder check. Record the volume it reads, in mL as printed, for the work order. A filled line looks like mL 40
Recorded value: mL 50
